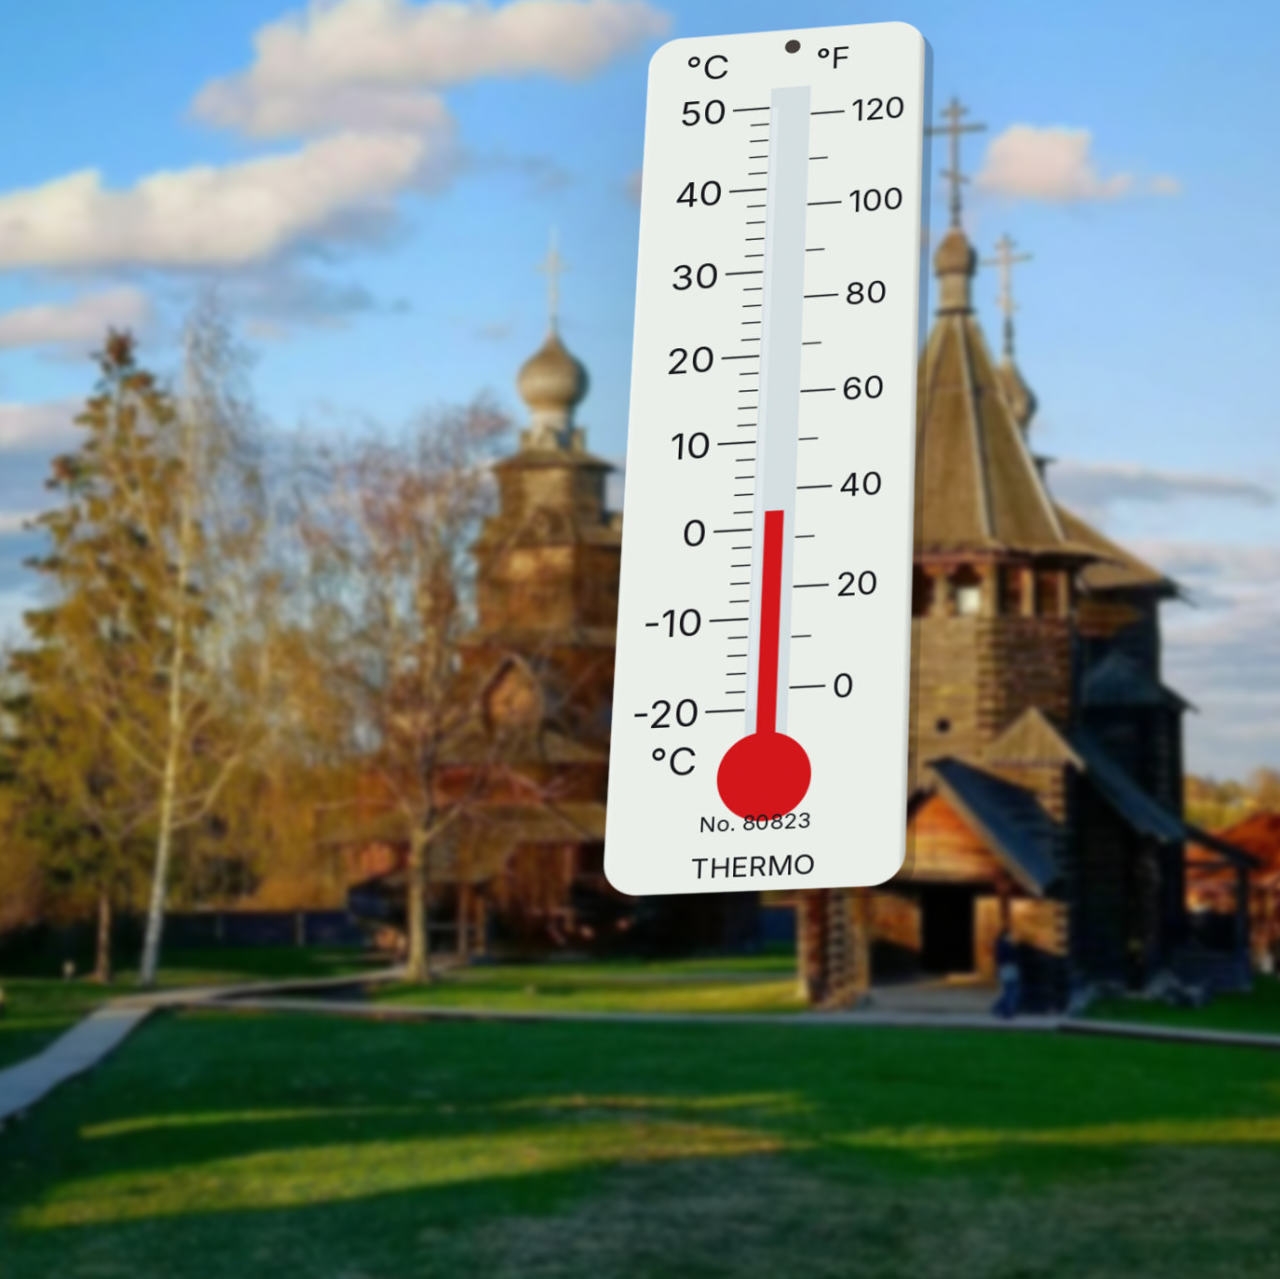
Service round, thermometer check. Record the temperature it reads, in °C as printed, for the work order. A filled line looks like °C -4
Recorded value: °C 2
